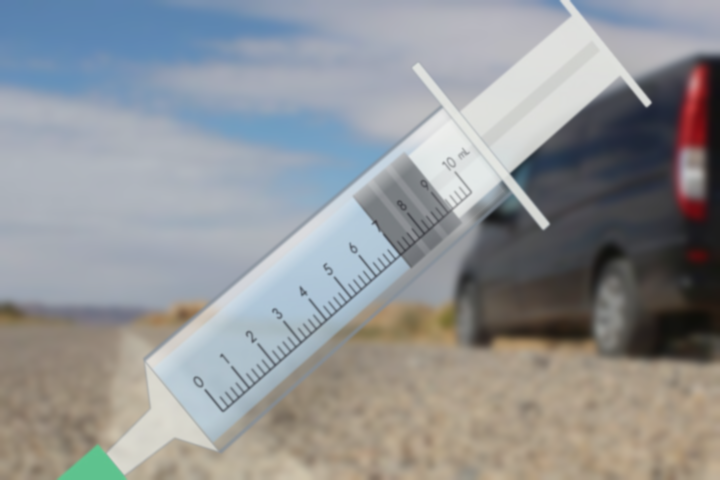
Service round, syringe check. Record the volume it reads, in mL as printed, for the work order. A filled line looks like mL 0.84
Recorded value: mL 7
